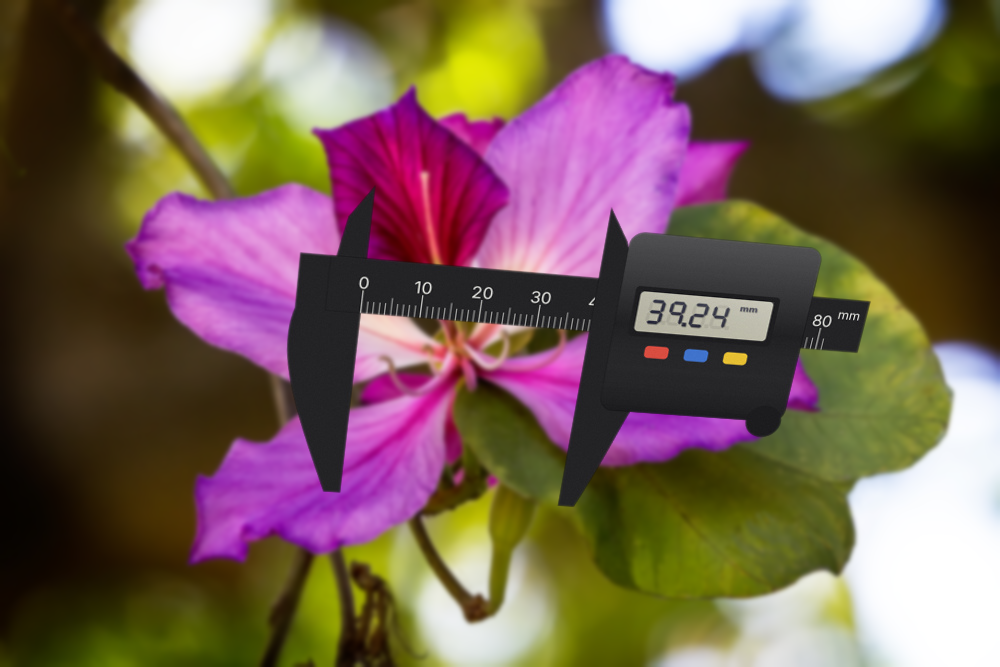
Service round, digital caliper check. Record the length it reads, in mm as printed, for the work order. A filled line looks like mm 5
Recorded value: mm 39.24
